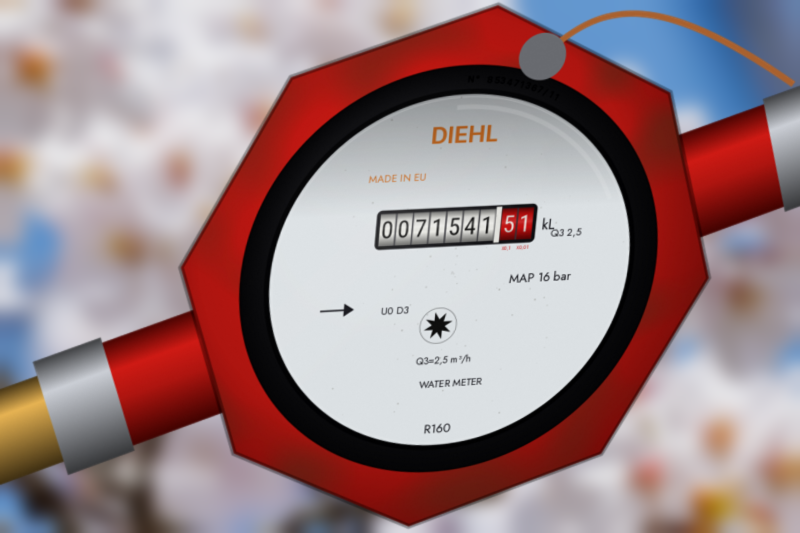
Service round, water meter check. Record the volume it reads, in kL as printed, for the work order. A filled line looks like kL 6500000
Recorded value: kL 71541.51
